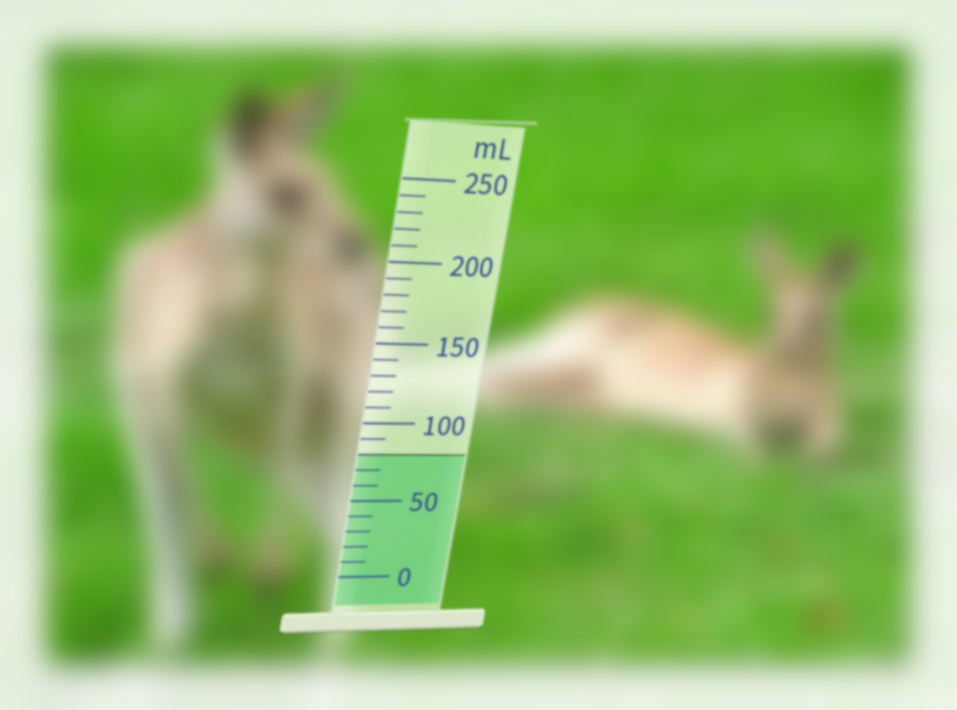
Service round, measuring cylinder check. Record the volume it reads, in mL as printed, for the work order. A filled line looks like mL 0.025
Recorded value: mL 80
